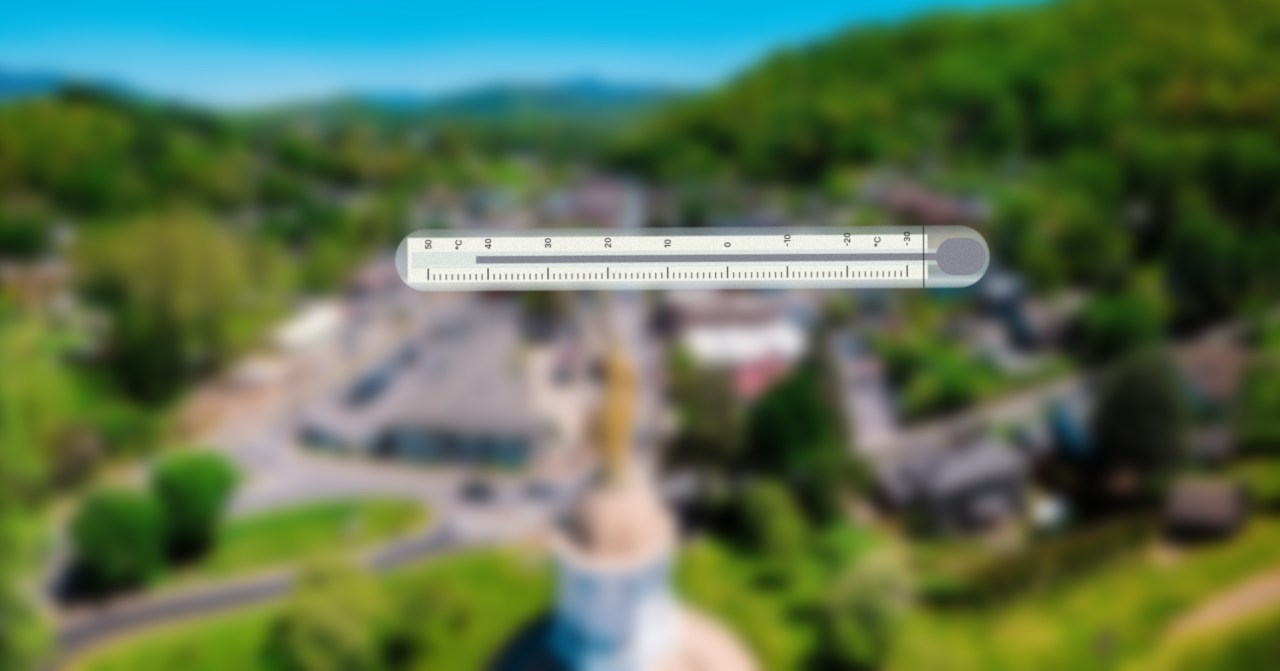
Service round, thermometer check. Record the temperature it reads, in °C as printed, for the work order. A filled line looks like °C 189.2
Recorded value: °C 42
